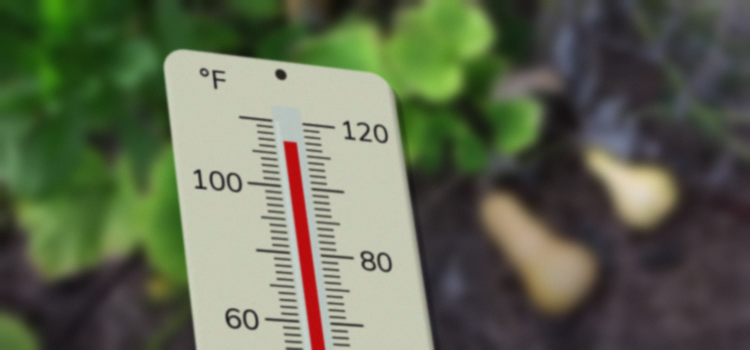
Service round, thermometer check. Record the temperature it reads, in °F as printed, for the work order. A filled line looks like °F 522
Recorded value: °F 114
